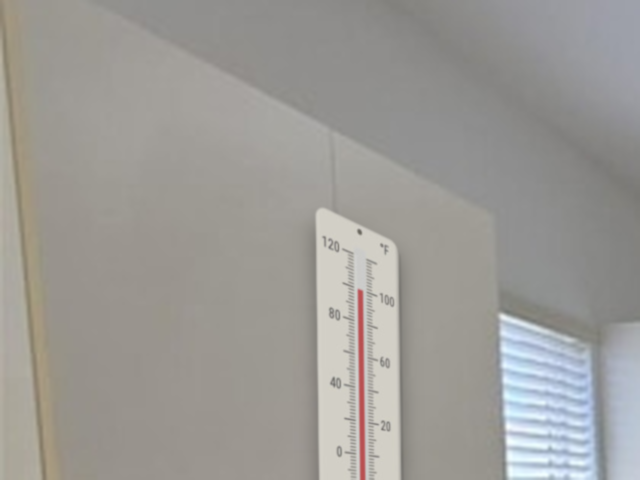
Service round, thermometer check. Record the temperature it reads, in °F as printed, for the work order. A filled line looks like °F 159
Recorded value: °F 100
